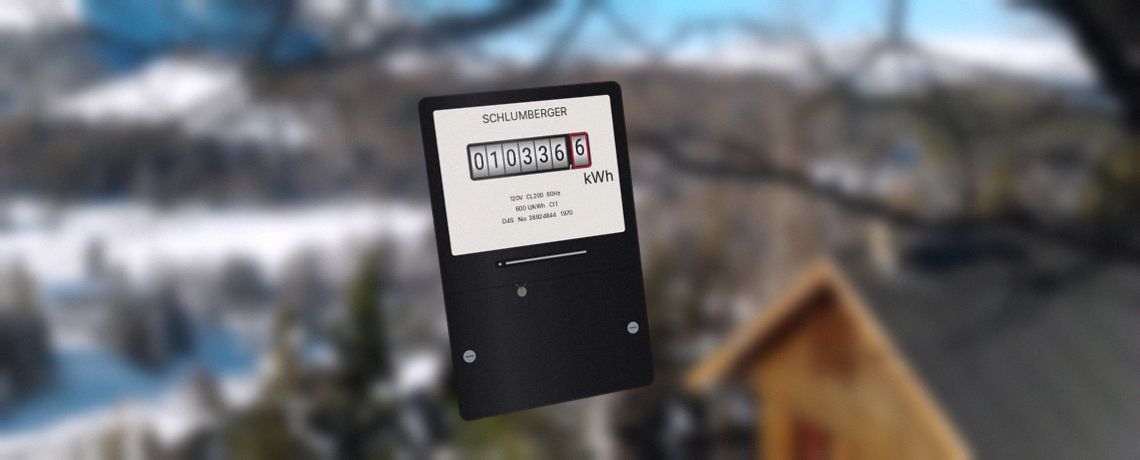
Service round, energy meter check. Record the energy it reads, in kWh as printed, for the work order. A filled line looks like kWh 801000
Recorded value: kWh 10336.6
